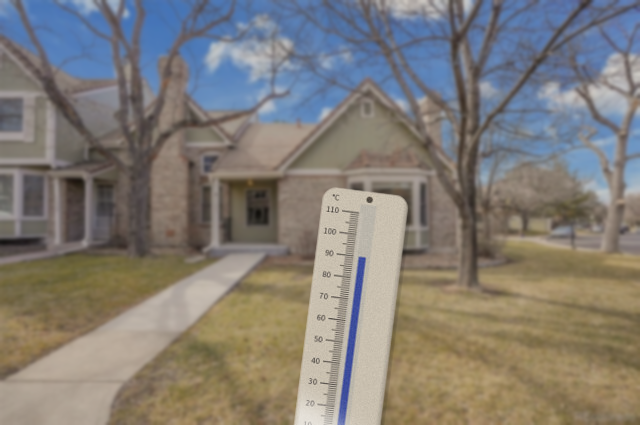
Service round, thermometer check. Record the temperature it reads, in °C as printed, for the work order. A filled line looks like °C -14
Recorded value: °C 90
